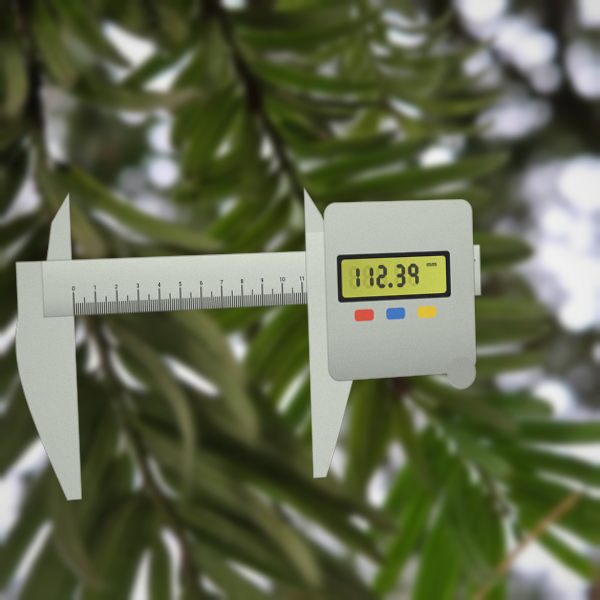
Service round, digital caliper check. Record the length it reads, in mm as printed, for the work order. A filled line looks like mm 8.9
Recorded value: mm 112.39
